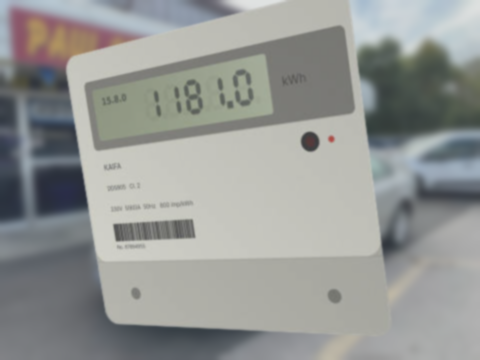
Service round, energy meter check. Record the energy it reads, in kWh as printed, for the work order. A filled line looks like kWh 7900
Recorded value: kWh 1181.0
